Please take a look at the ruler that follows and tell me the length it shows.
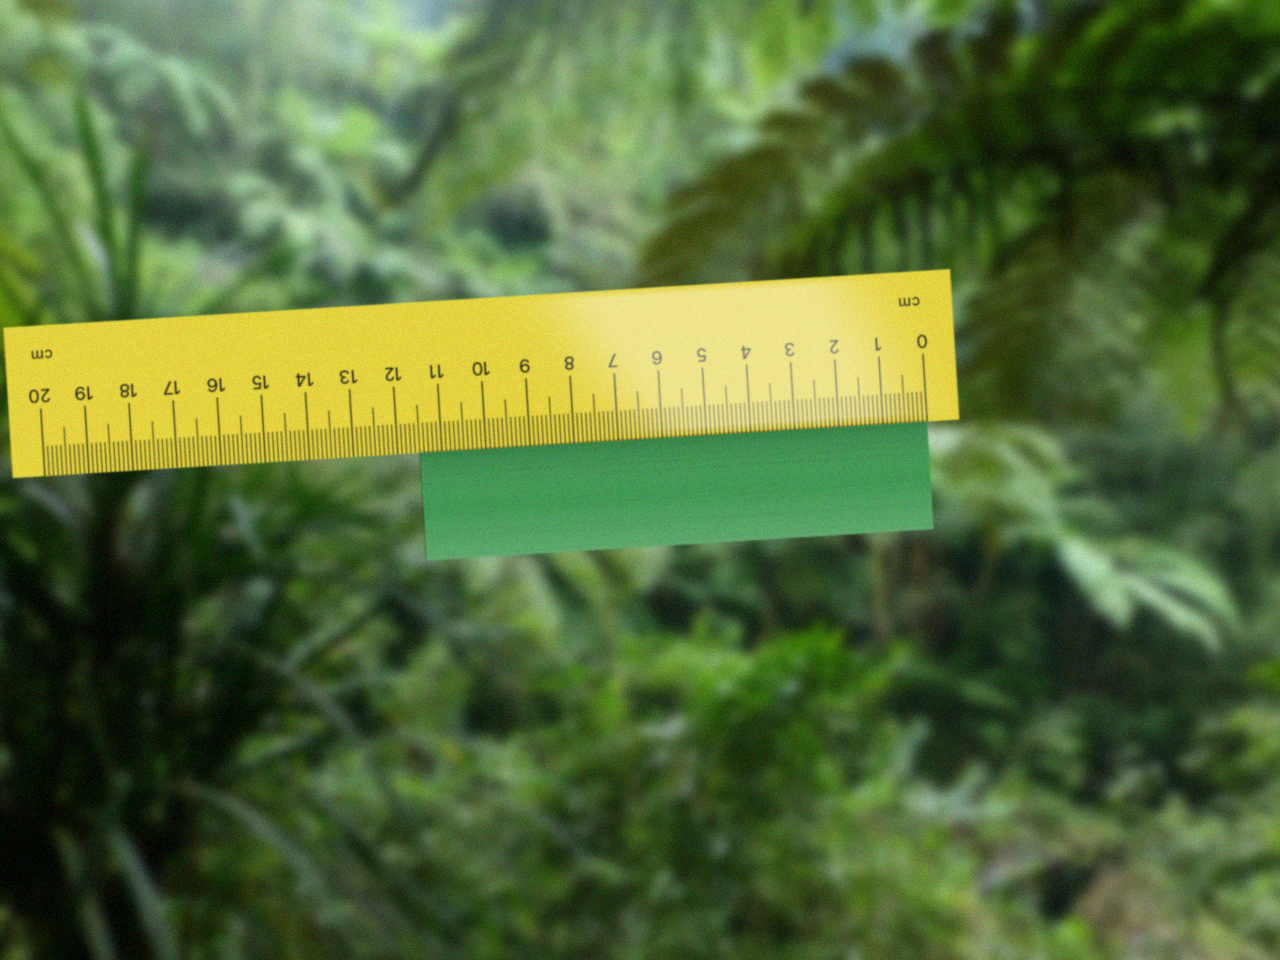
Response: 11.5 cm
